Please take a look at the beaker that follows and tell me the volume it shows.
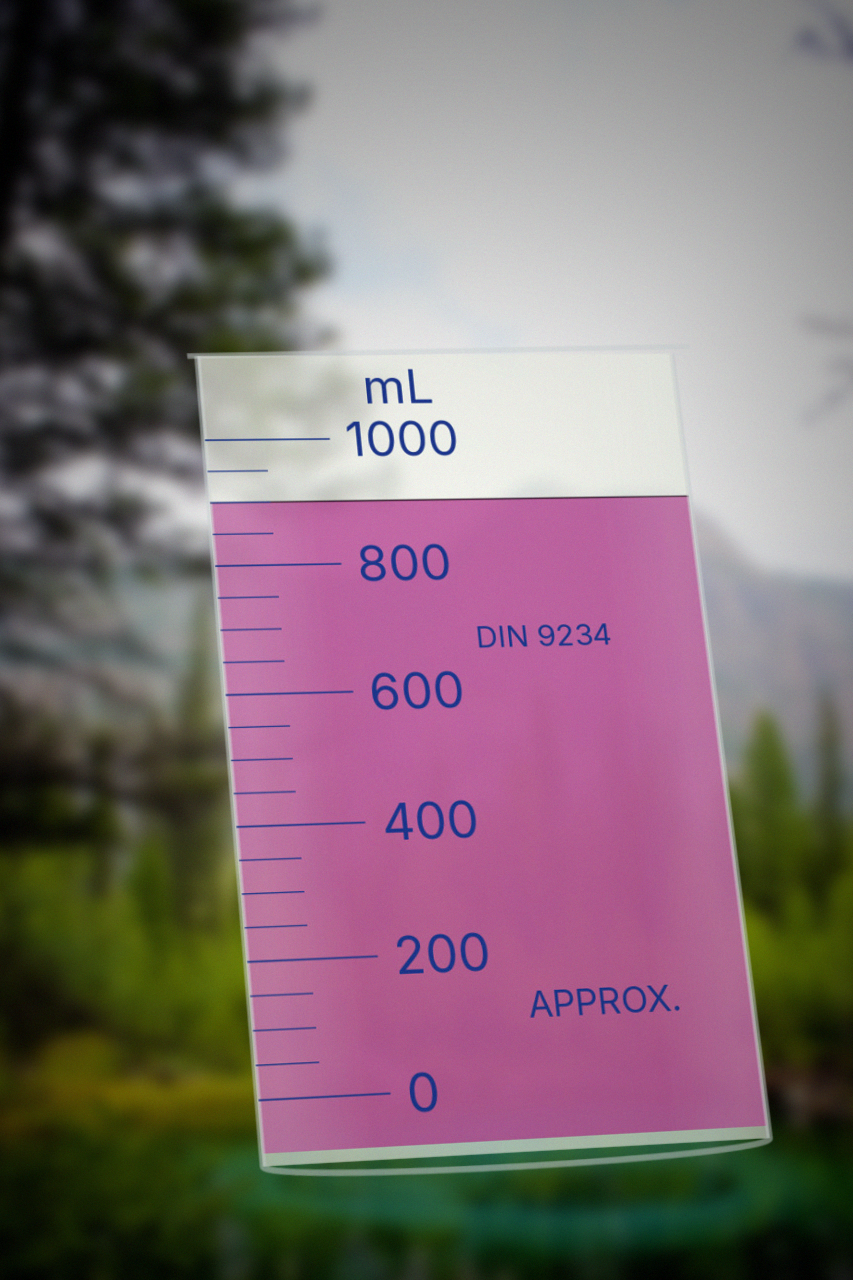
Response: 900 mL
